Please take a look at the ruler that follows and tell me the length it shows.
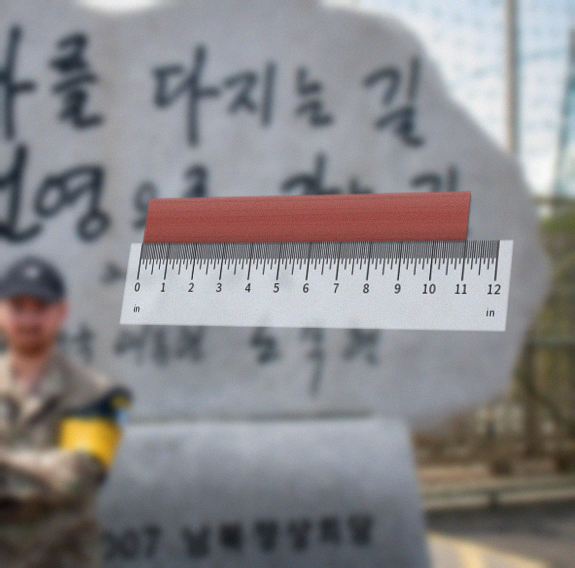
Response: 11 in
